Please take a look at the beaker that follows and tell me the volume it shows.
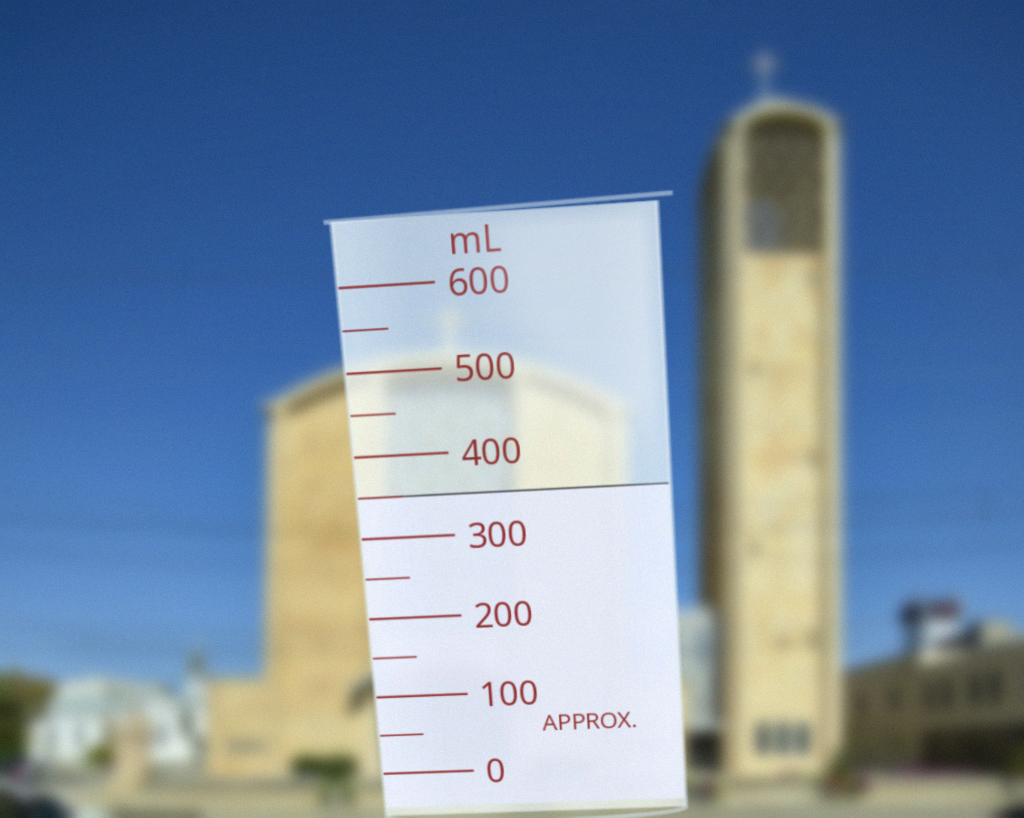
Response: 350 mL
